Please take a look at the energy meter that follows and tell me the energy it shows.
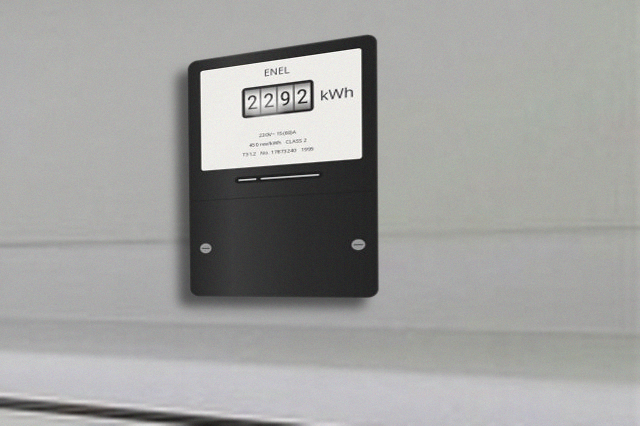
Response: 2292 kWh
